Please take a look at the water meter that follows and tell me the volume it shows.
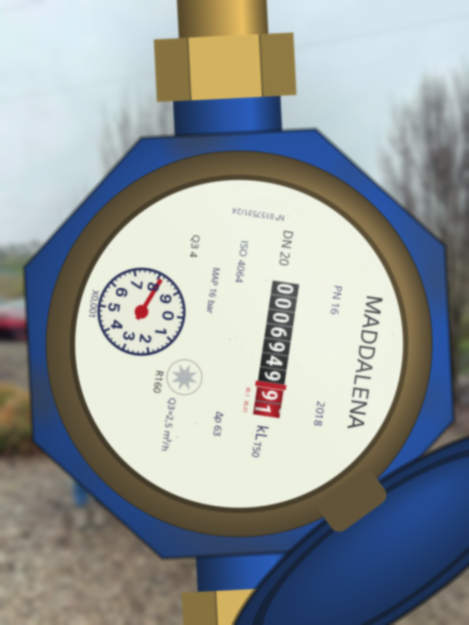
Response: 6949.908 kL
